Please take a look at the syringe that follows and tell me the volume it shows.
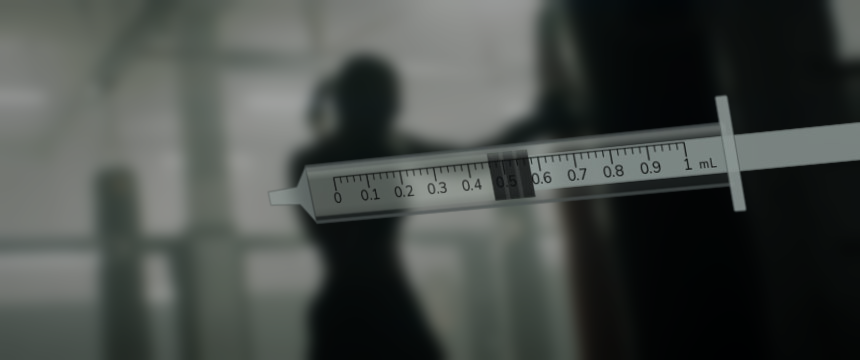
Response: 0.46 mL
